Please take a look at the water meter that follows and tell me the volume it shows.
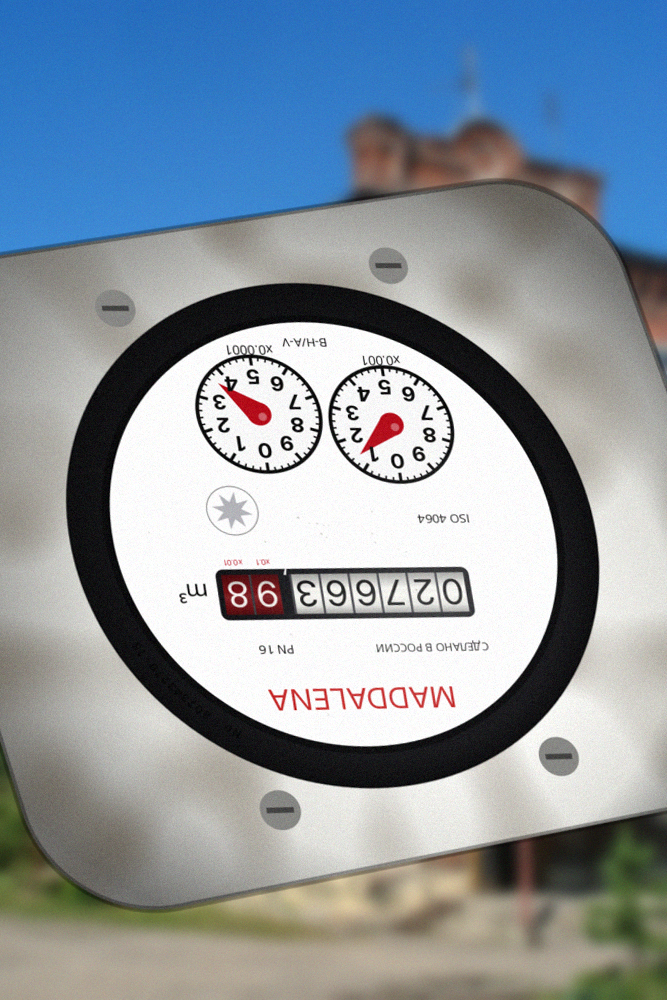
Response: 27663.9813 m³
